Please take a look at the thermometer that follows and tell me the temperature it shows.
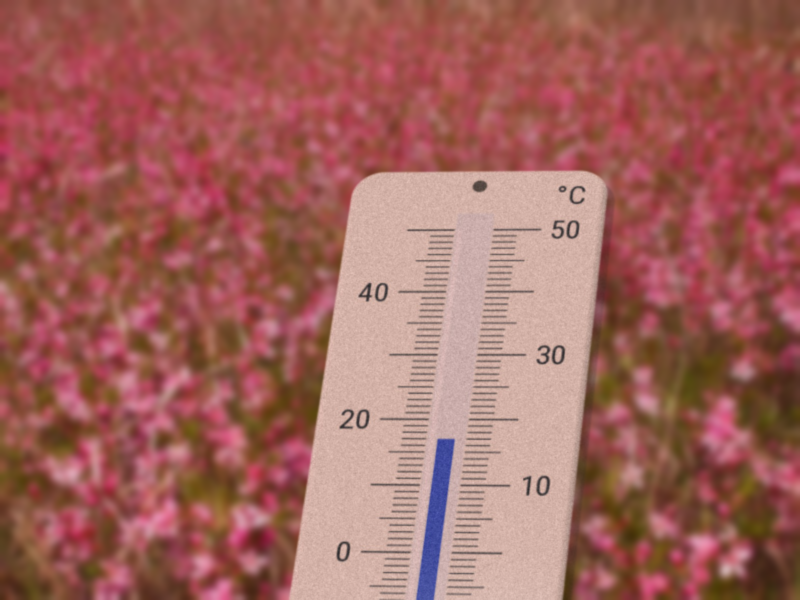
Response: 17 °C
